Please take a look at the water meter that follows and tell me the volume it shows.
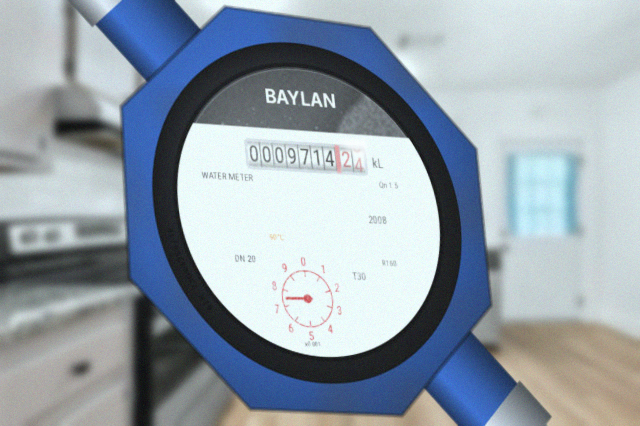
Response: 9714.237 kL
